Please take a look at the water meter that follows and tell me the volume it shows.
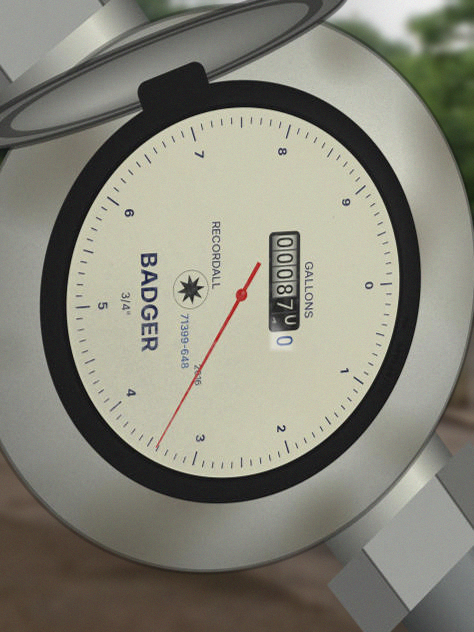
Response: 8703.4 gal
